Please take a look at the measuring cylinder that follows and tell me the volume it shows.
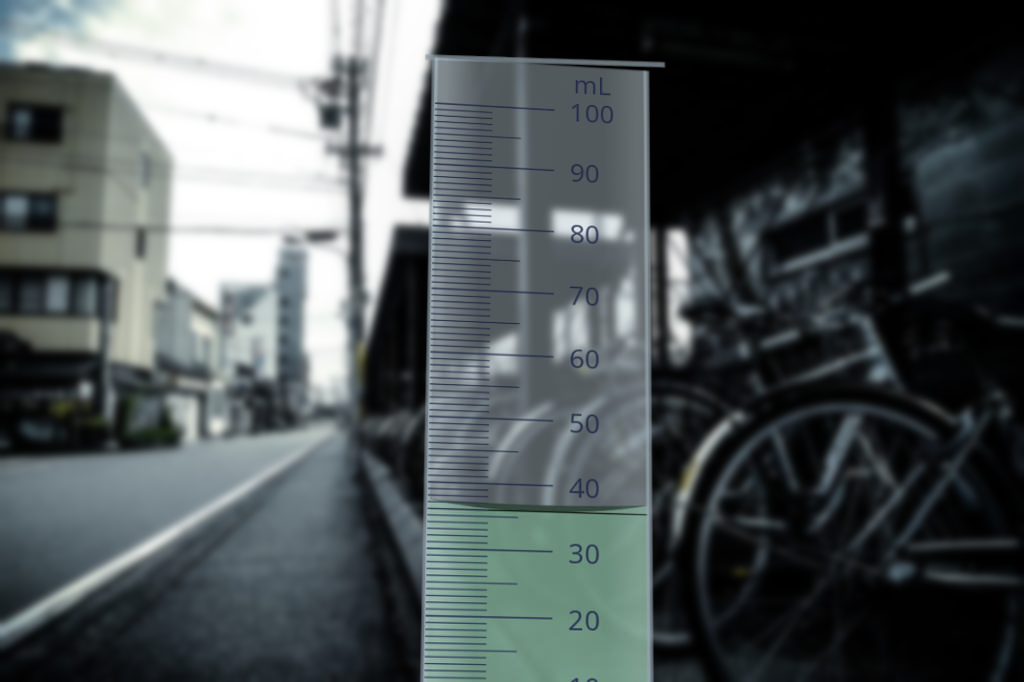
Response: 36 mL
